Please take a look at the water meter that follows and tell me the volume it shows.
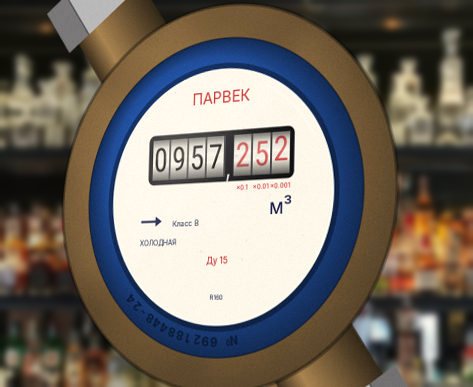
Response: 957.252 m³
